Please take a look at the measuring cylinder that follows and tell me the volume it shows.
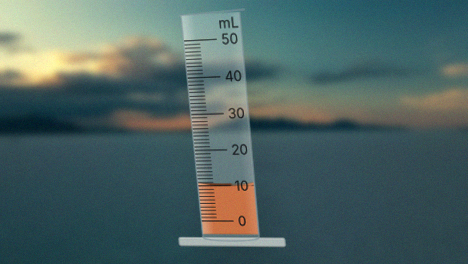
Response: 10 mL
